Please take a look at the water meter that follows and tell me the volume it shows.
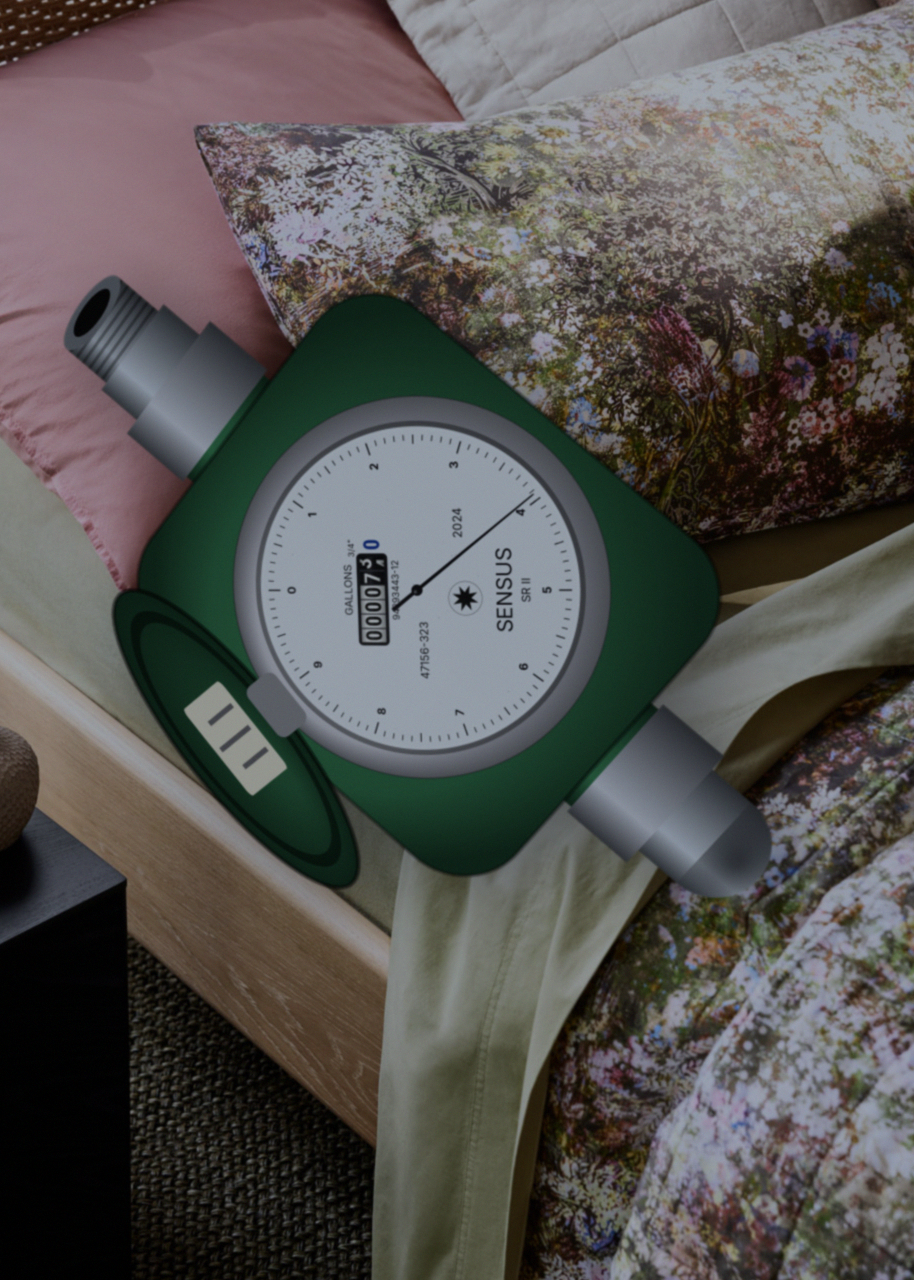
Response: 733.9 gal
